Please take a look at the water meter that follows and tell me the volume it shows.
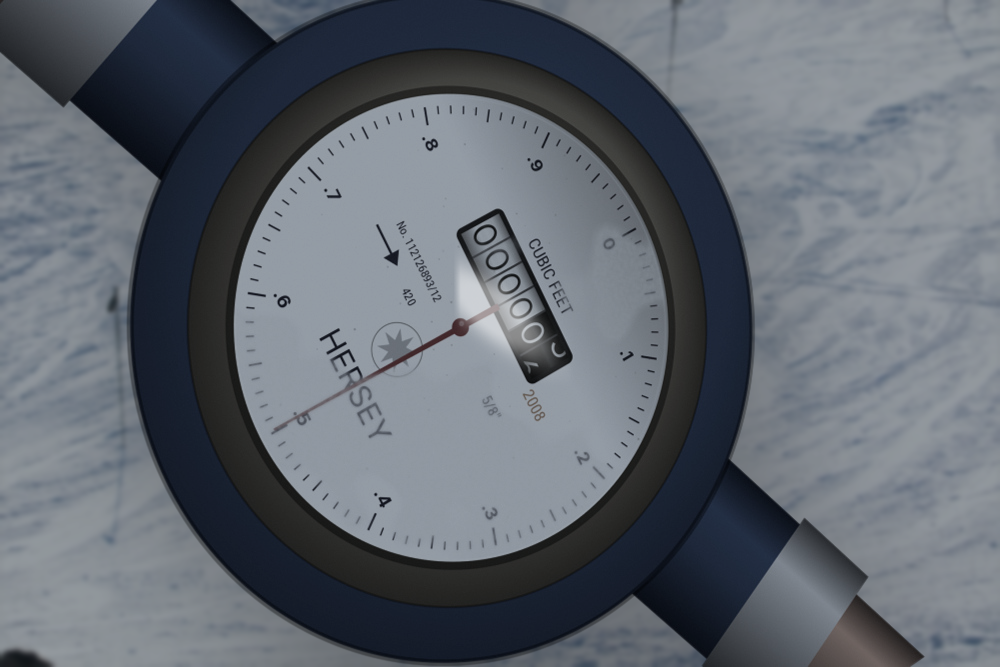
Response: 5.50 ft³
